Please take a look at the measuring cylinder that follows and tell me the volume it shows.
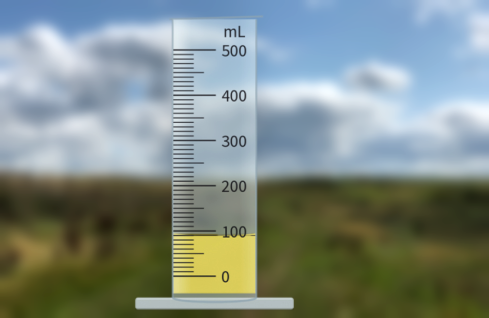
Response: 90 mL
